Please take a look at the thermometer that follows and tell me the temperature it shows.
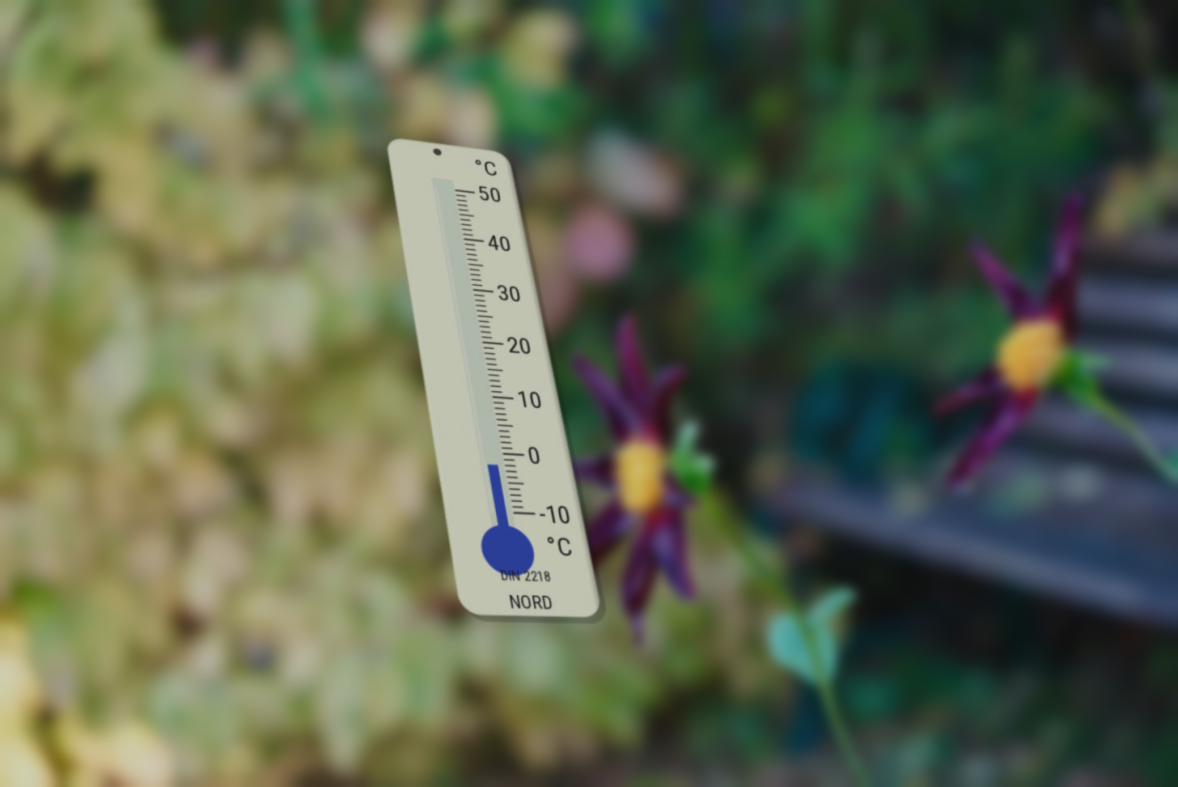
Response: -2 °C
